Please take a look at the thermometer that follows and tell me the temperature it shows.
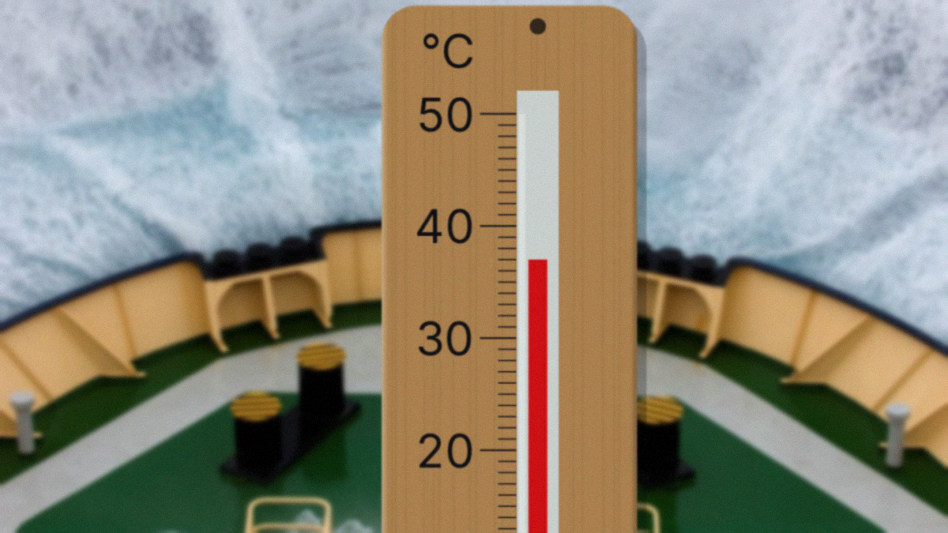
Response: 37 °C
